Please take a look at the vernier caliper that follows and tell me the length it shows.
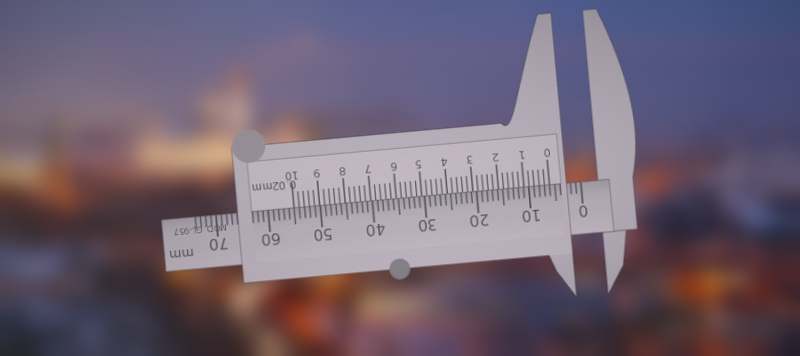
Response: 6.0 mm
